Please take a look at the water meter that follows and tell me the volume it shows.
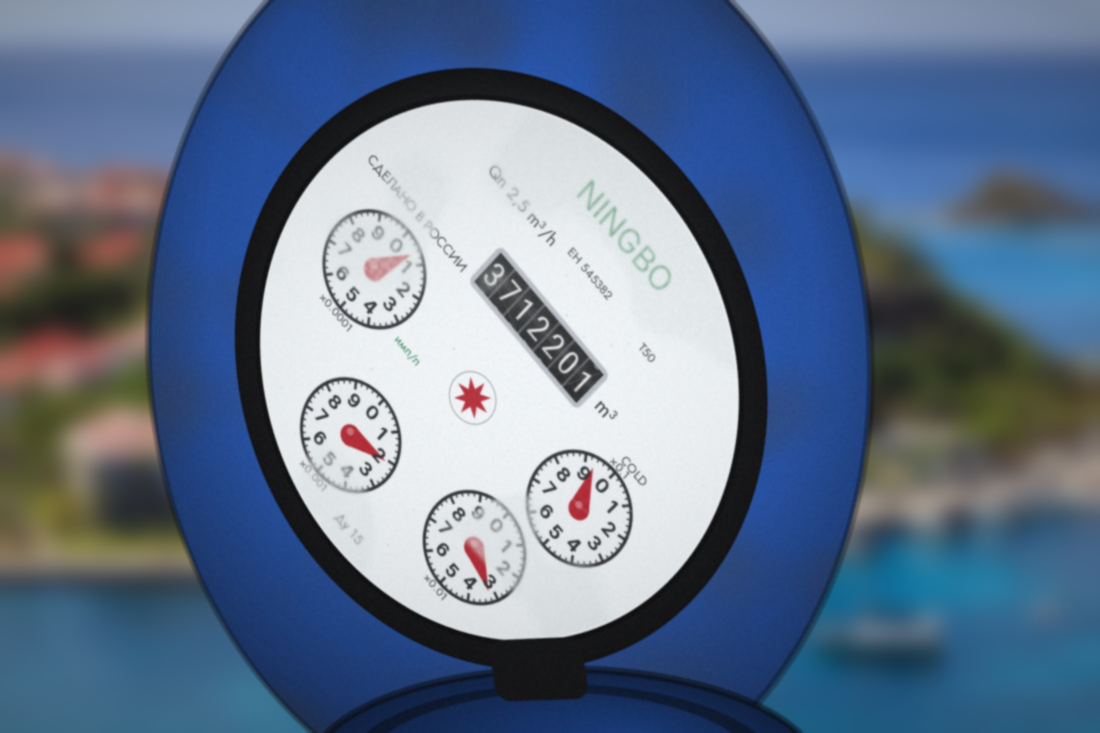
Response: 3712200.9320 m³
